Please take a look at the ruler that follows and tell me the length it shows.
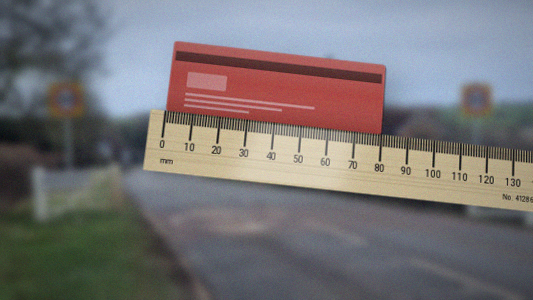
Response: 80 mm
